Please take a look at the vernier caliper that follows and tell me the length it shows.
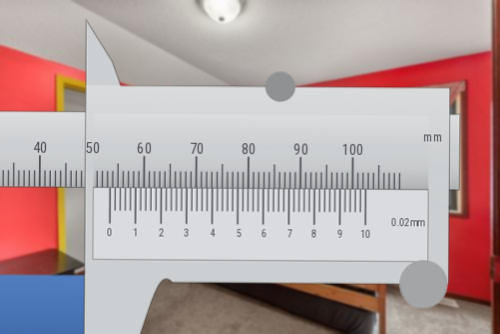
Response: 53.5 mm
